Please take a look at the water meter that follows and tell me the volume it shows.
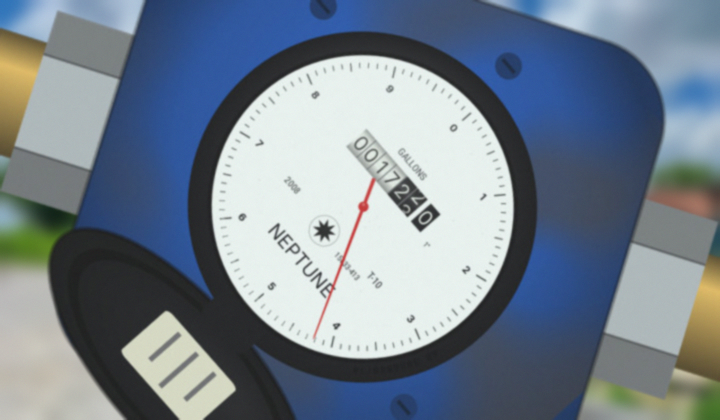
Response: 17224.2 gal
